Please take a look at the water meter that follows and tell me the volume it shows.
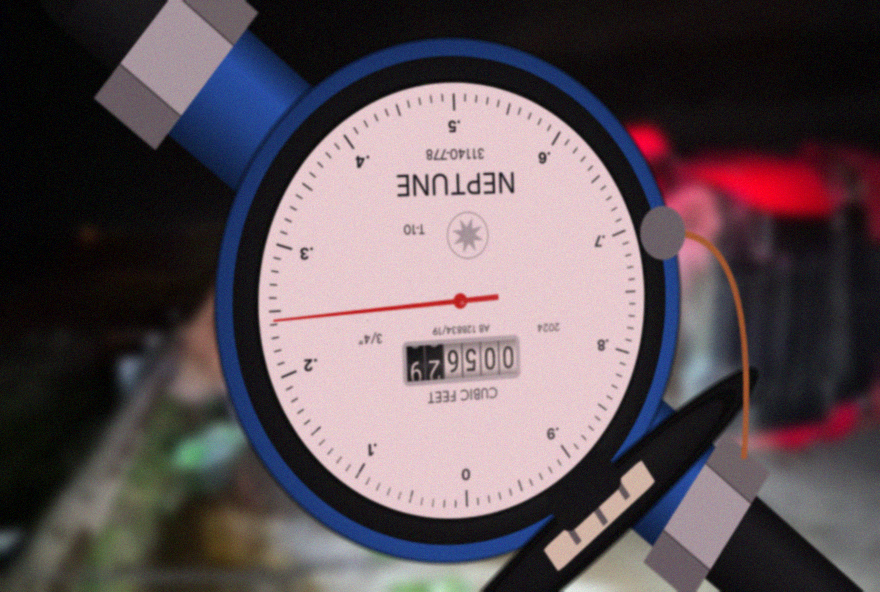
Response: 5629.24 ft³
